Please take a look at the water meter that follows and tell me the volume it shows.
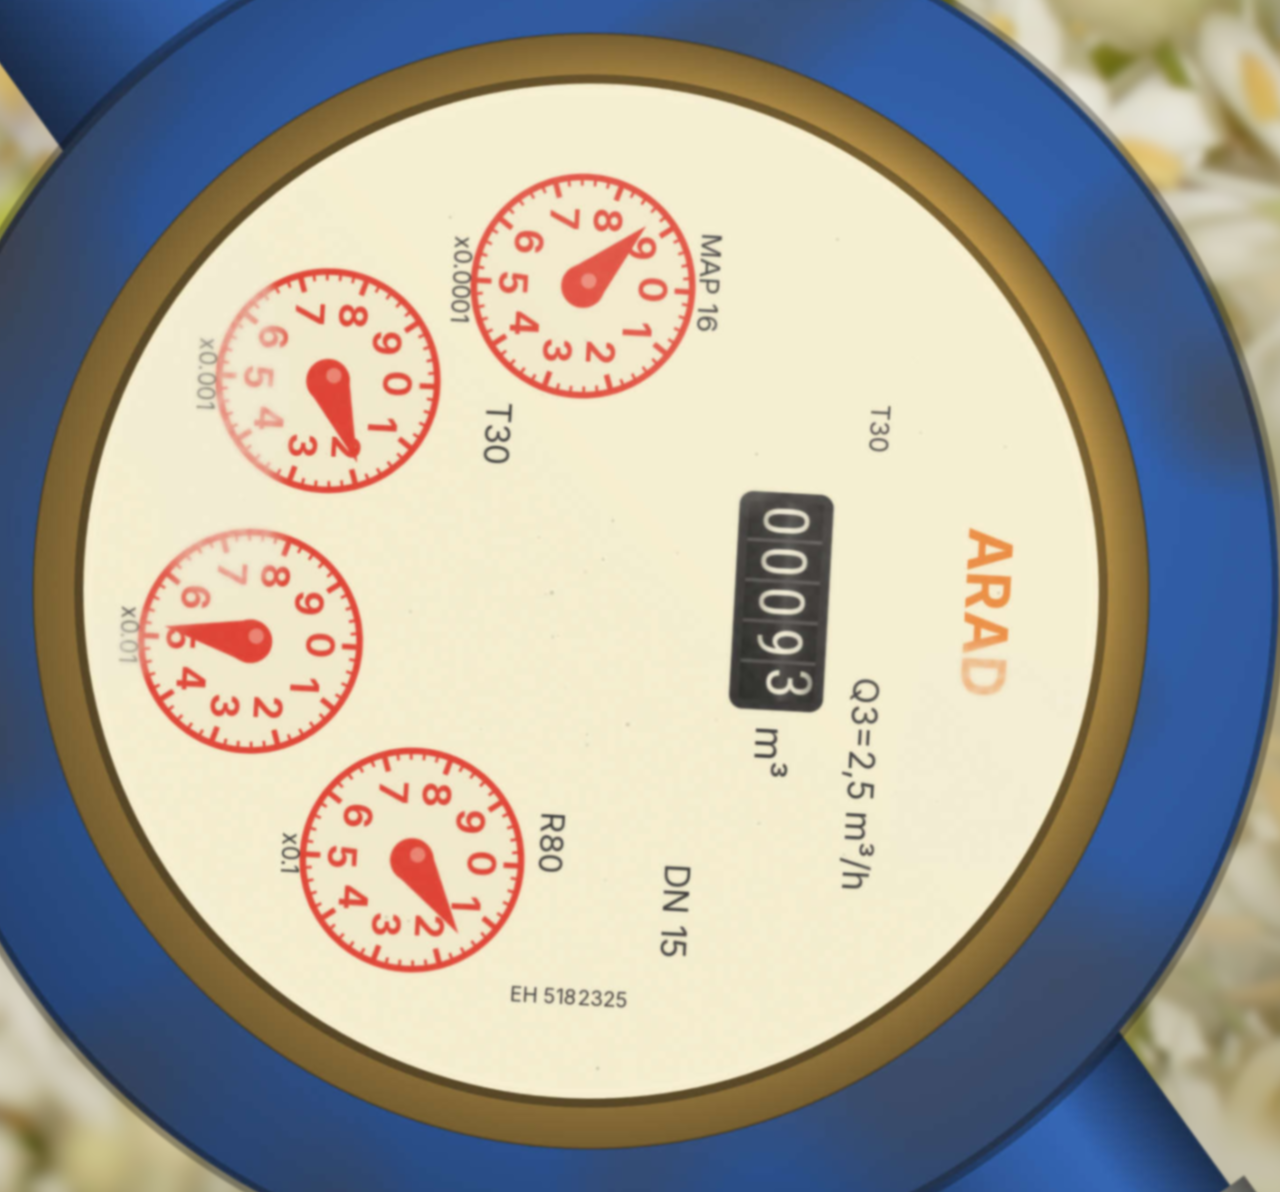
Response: 93.1518 m³
